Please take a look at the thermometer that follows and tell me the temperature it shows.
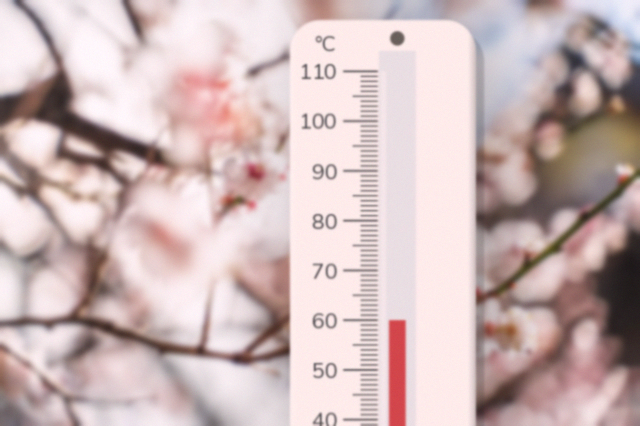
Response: 60 °C
